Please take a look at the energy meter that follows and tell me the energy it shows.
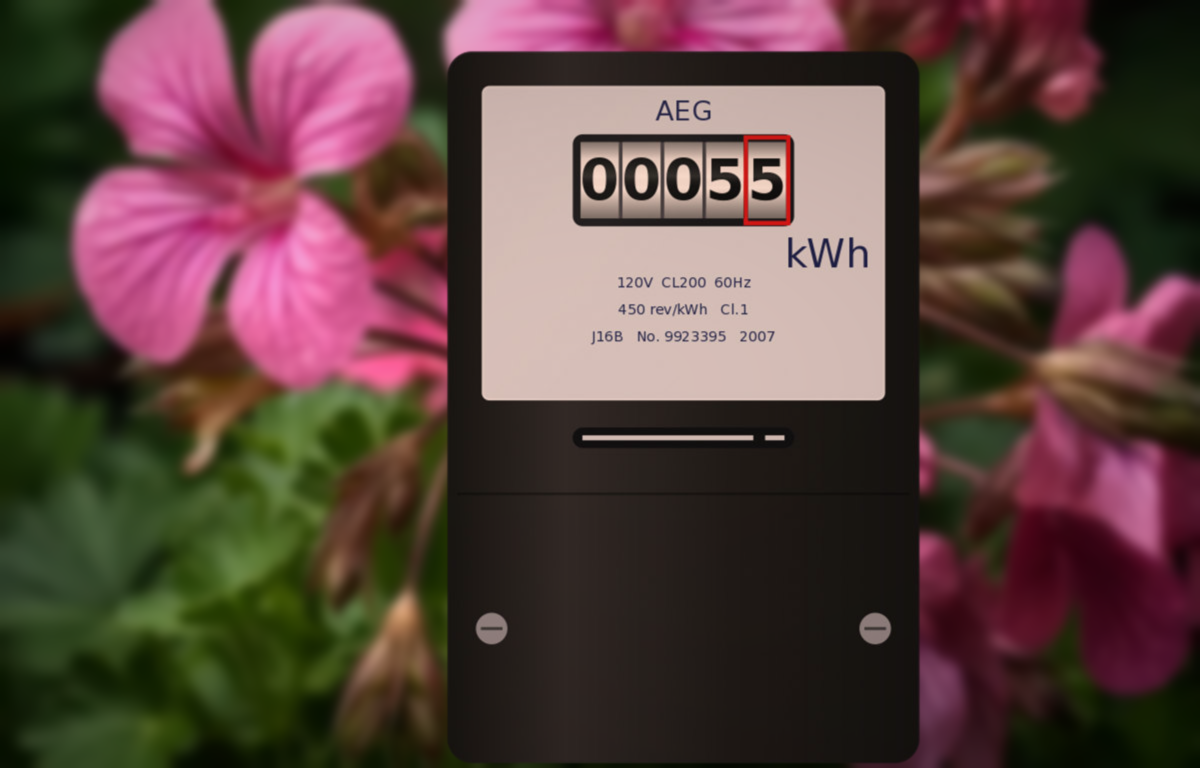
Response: 5.5 kWh
